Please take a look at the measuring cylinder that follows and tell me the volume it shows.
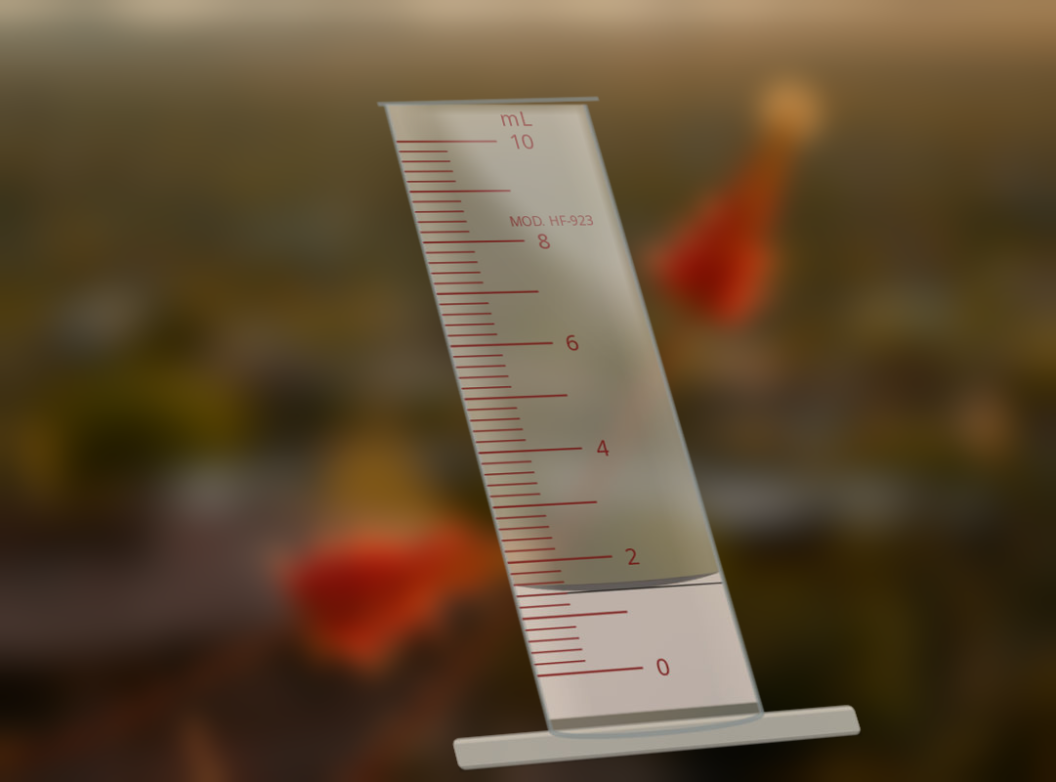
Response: 1.4 mL
